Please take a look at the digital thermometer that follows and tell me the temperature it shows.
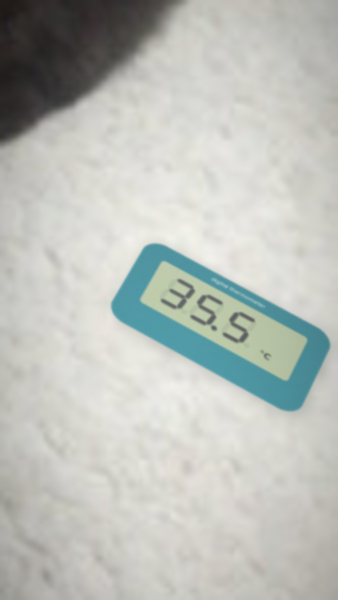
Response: 35.5 °C
